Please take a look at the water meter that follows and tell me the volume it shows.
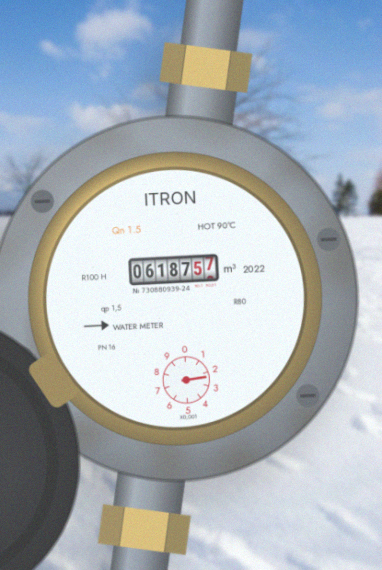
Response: 6187.572 m³
